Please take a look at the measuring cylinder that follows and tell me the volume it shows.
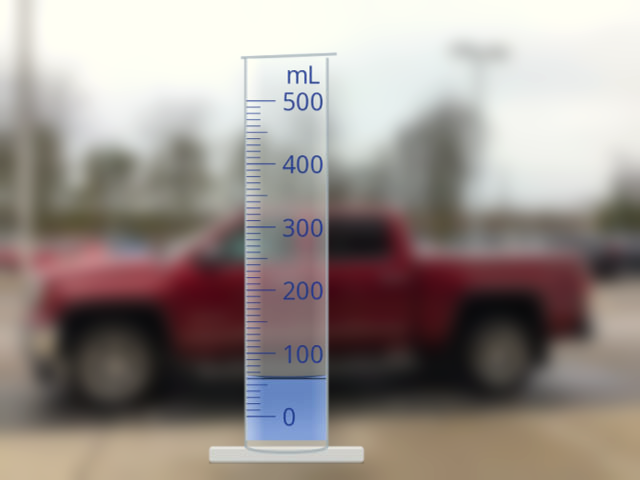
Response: 60 mL
